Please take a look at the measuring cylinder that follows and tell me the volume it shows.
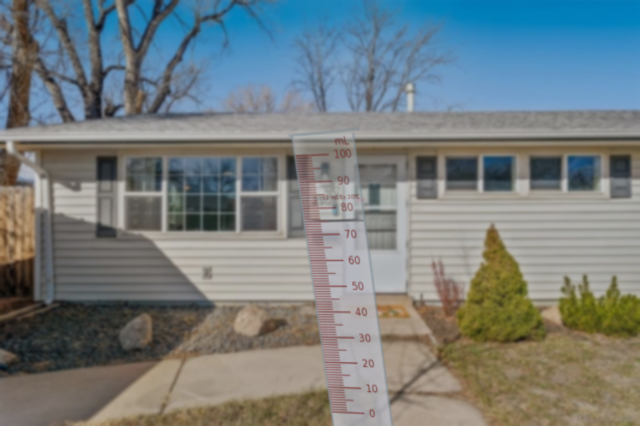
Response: 75 mL
